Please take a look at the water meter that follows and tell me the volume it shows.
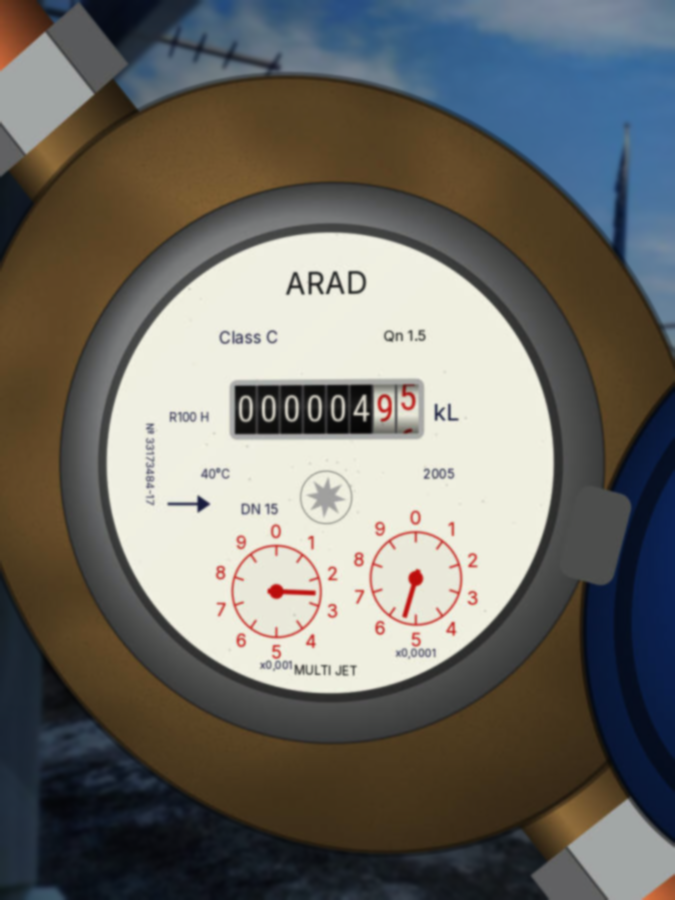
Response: 4.9525 kL
